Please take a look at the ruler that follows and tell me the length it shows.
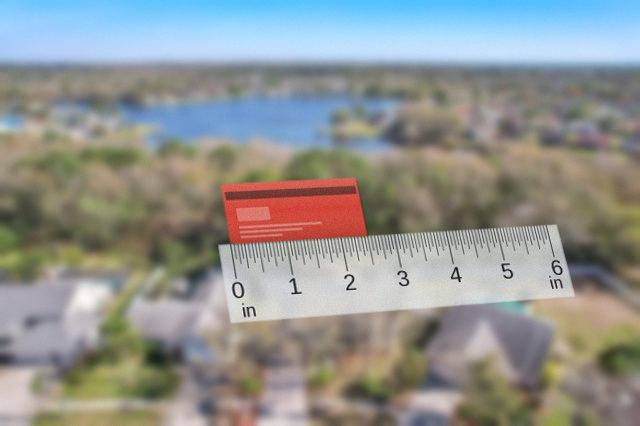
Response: 2.5 in
